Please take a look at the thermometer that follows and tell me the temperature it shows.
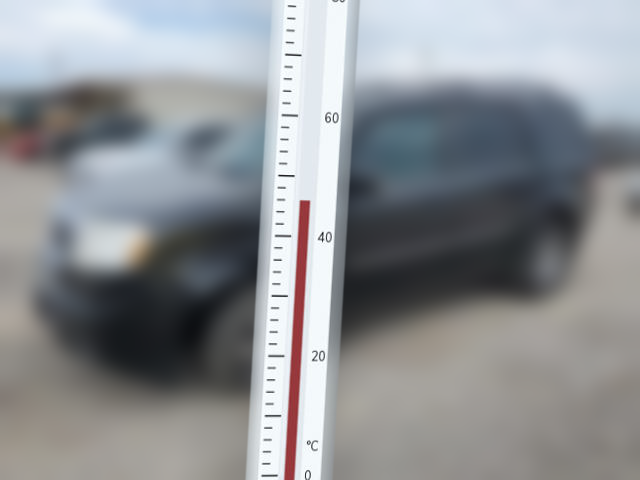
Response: 46 °C
